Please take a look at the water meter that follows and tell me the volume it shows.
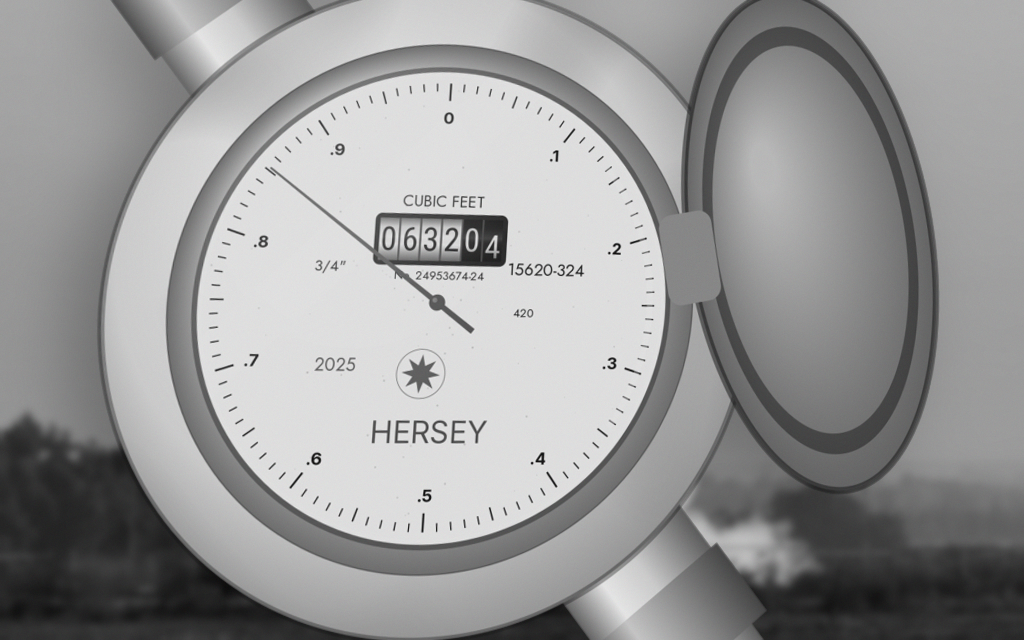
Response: 63203.85 ft³
